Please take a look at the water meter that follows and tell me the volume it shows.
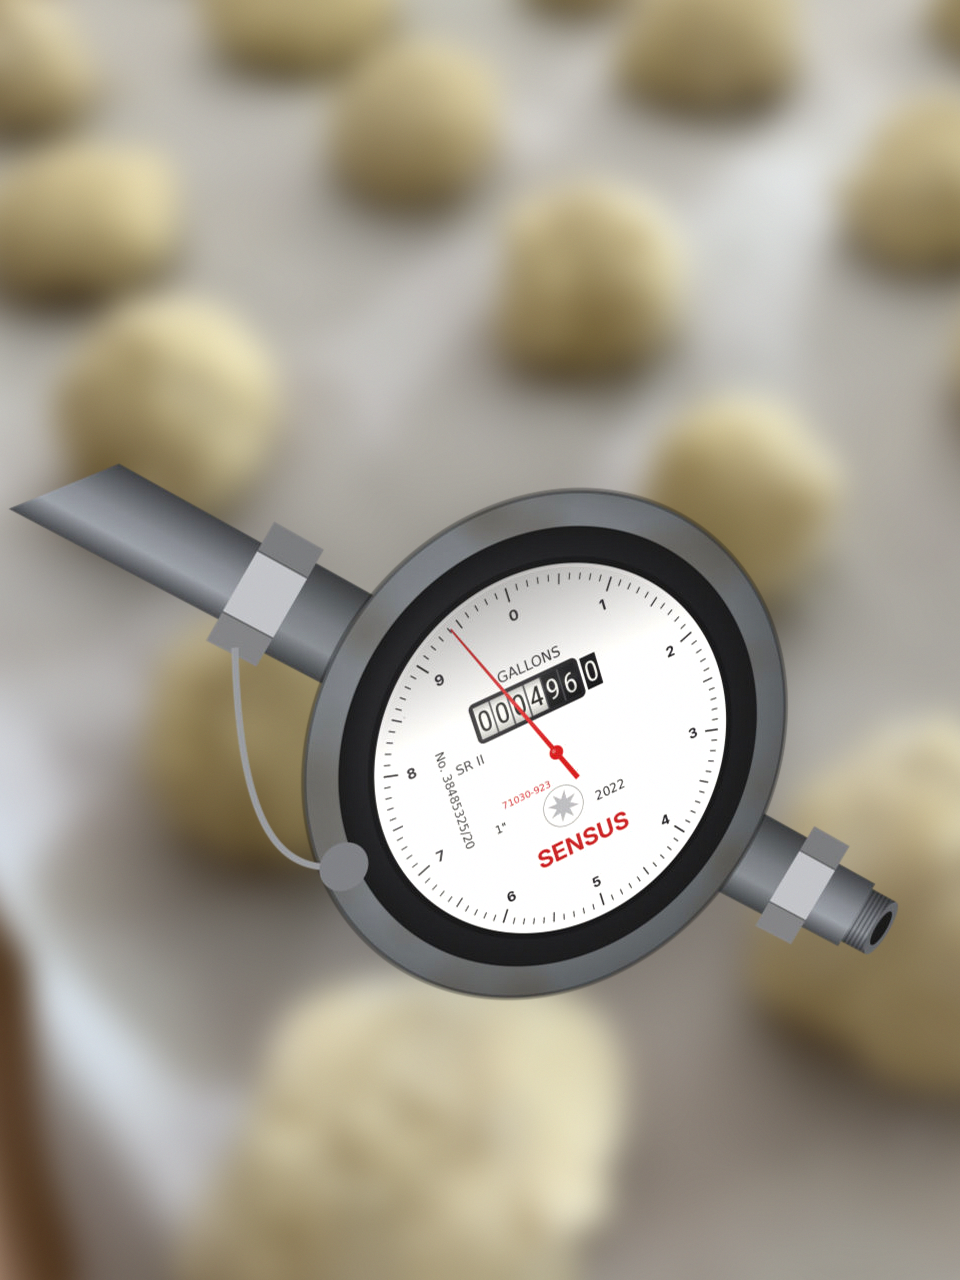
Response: 4959.4 gal
